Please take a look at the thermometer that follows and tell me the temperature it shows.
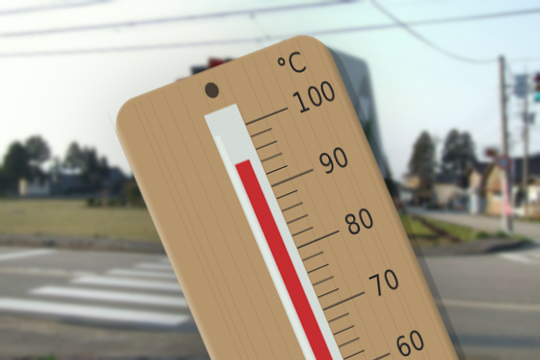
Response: 95 °C
